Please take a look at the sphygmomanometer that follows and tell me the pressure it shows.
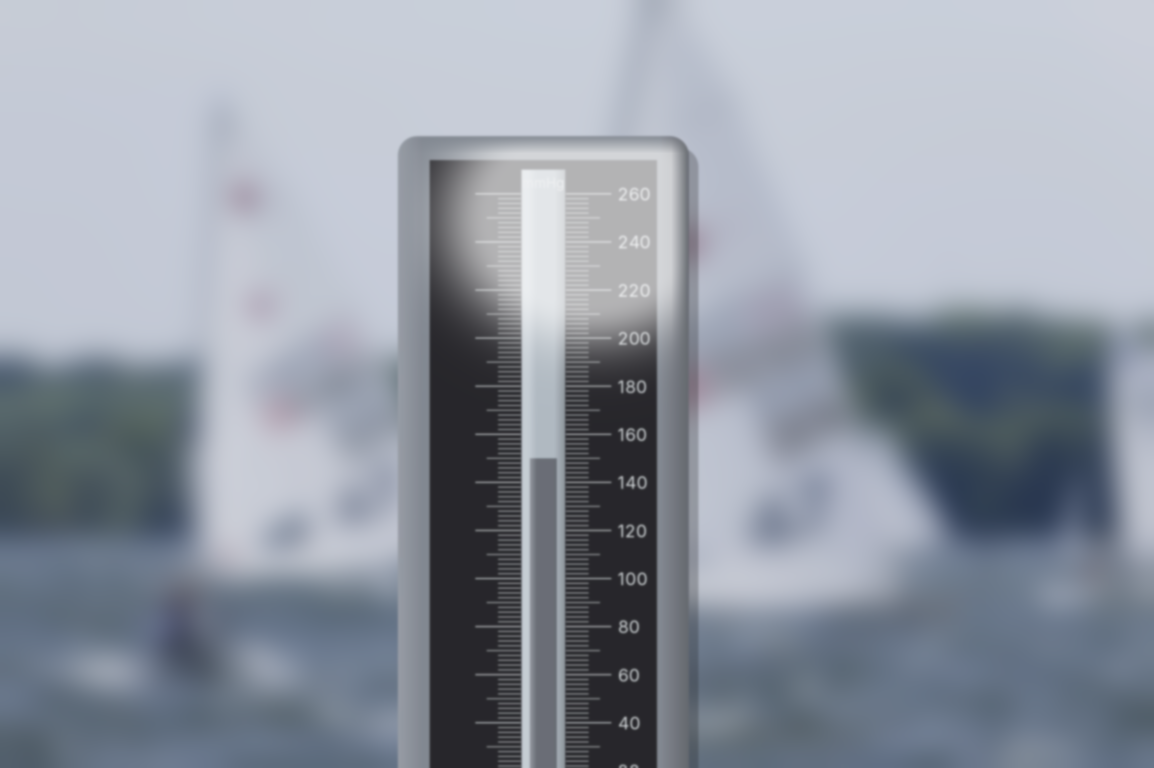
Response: 150 mmHg
